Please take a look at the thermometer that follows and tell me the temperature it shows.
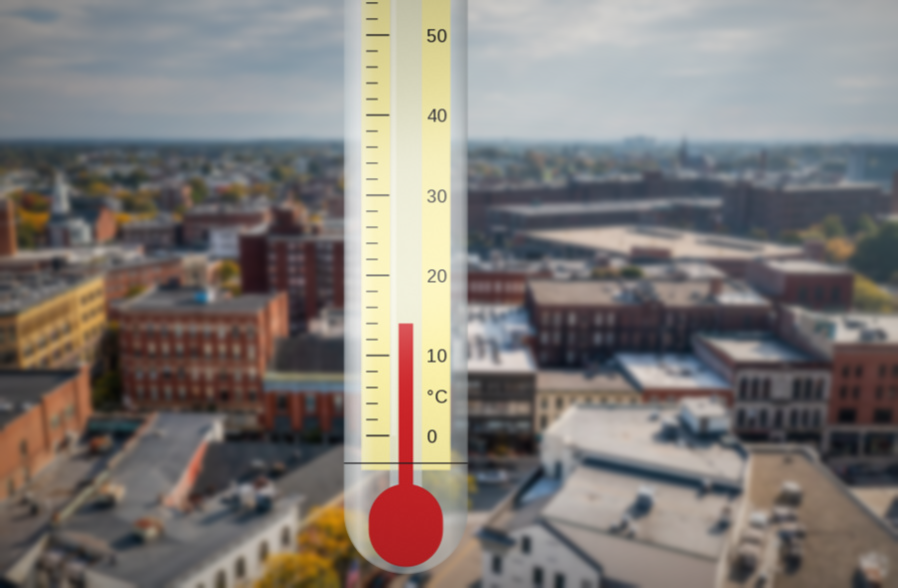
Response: 14 °C
